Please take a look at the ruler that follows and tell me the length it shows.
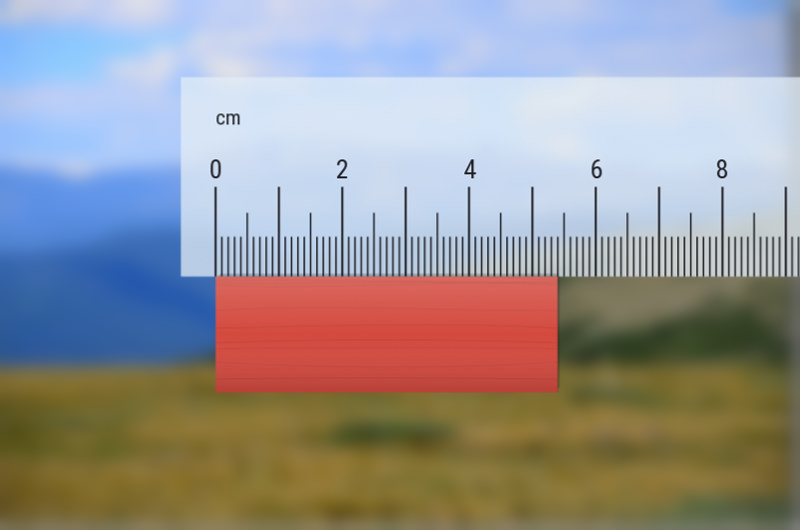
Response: 5.4 cm
